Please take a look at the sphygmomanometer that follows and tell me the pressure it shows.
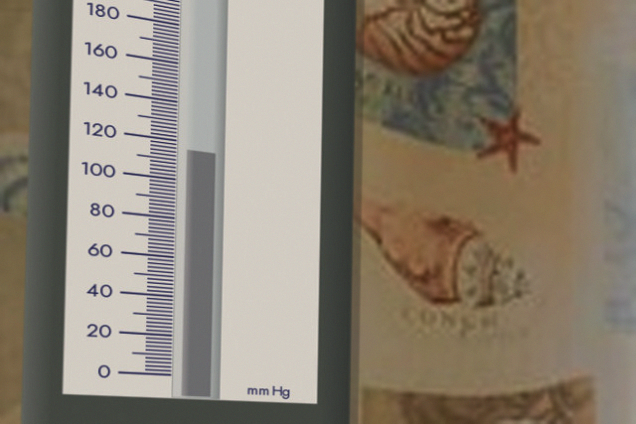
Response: 116 mmHg
